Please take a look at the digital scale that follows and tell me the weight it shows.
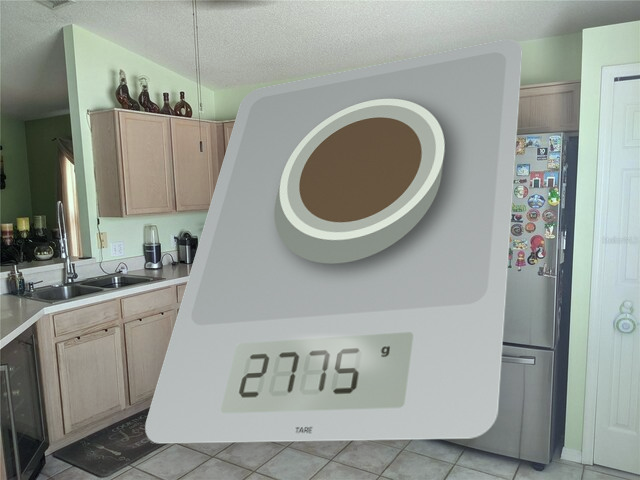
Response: 2775 g
